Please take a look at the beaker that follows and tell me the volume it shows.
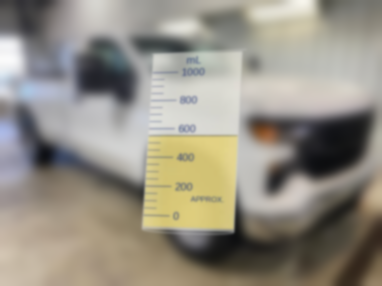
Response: 550 mL
